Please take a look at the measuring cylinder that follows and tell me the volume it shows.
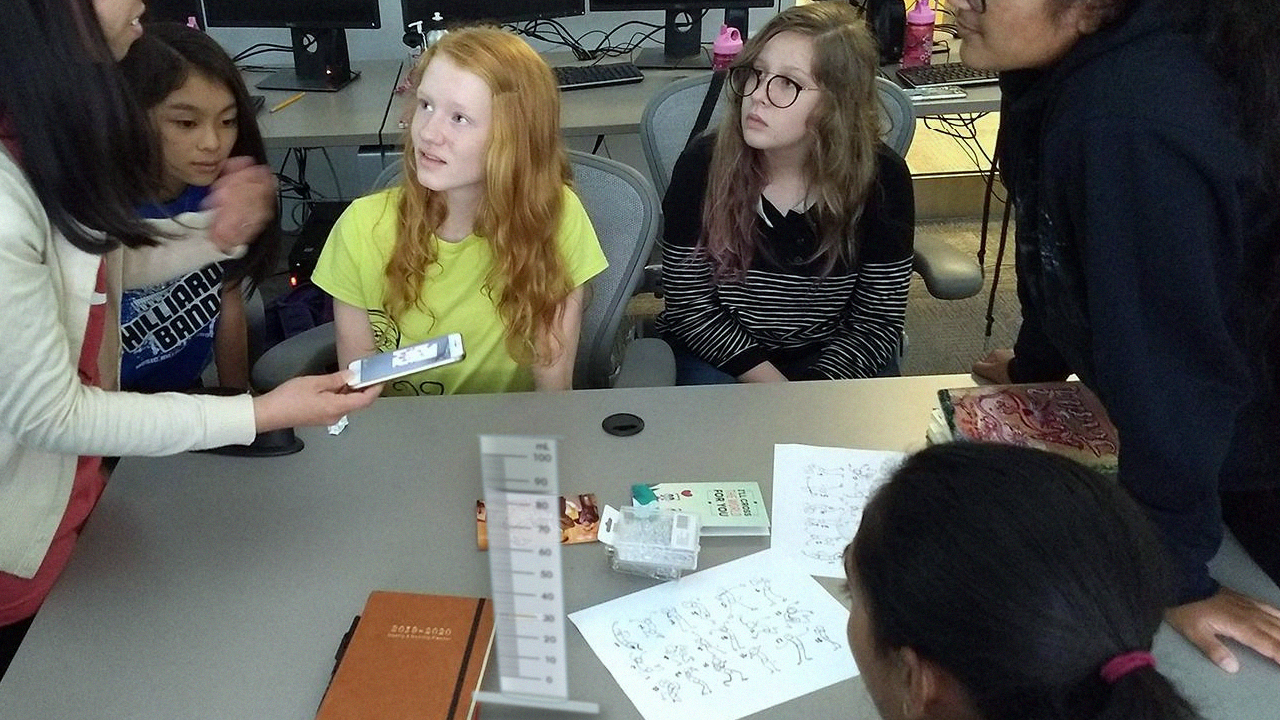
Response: 85 mL
